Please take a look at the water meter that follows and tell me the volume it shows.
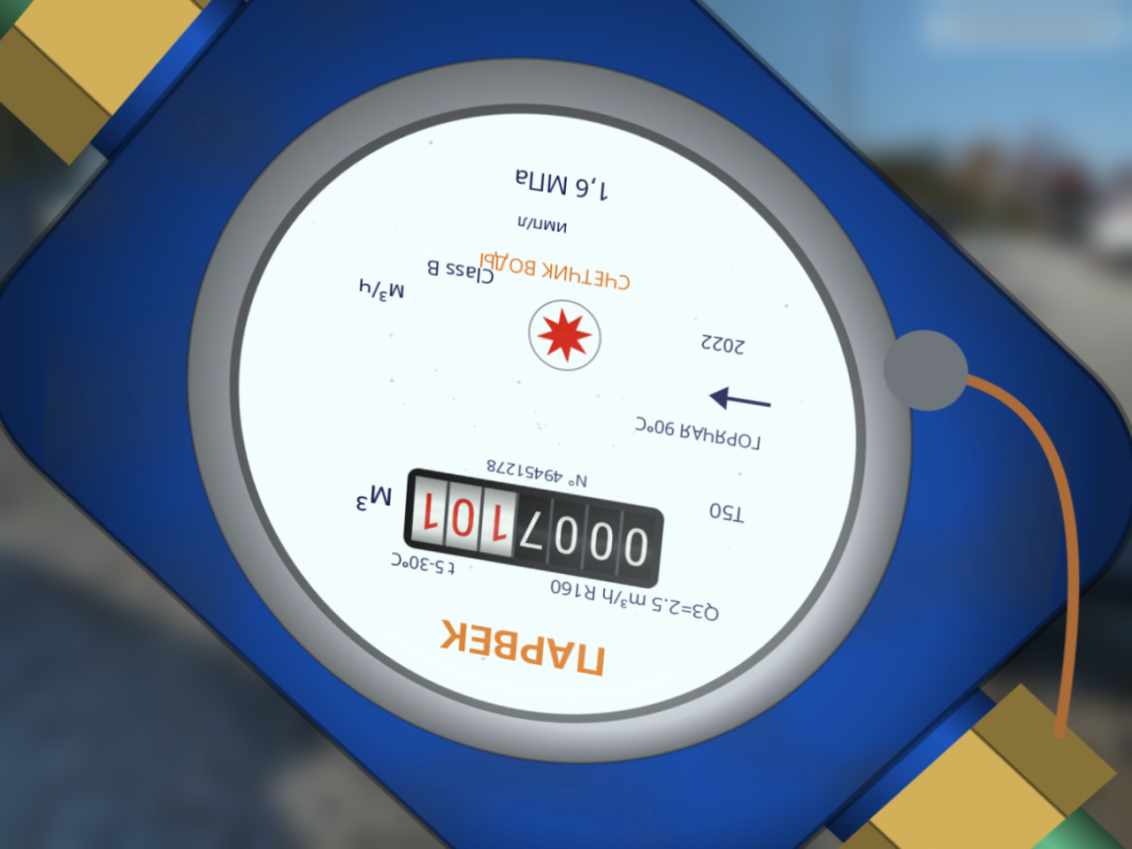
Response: 7.101 m³
